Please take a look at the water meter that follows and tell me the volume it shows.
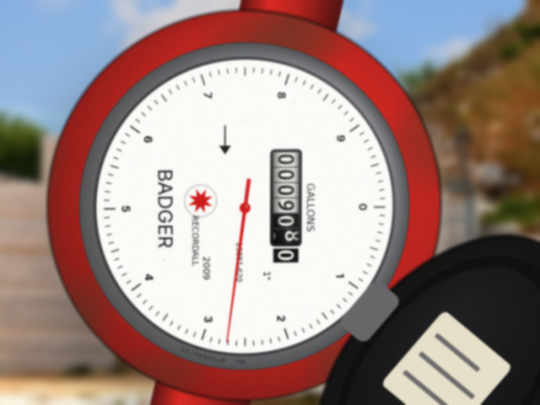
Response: 9082.7 gal
